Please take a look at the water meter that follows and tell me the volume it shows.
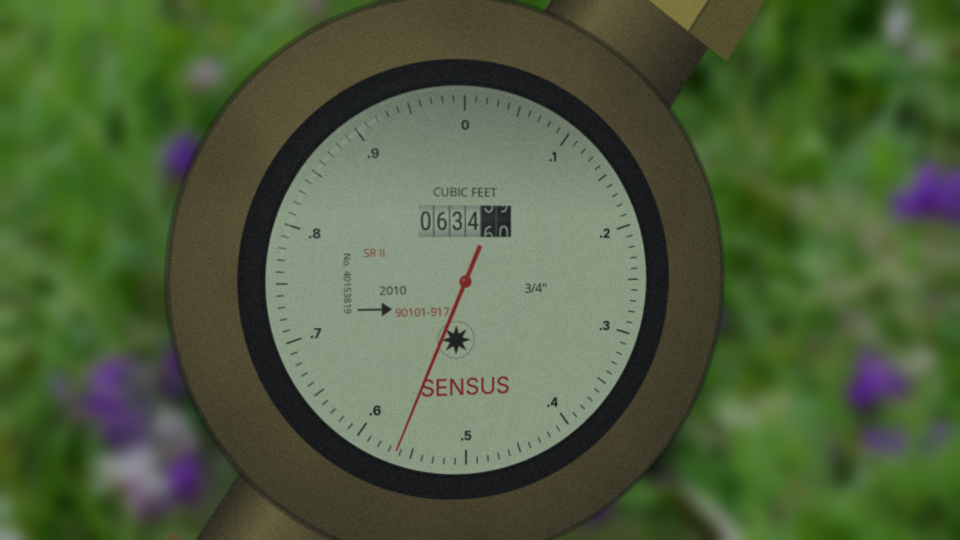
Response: 63459.56 ft³
